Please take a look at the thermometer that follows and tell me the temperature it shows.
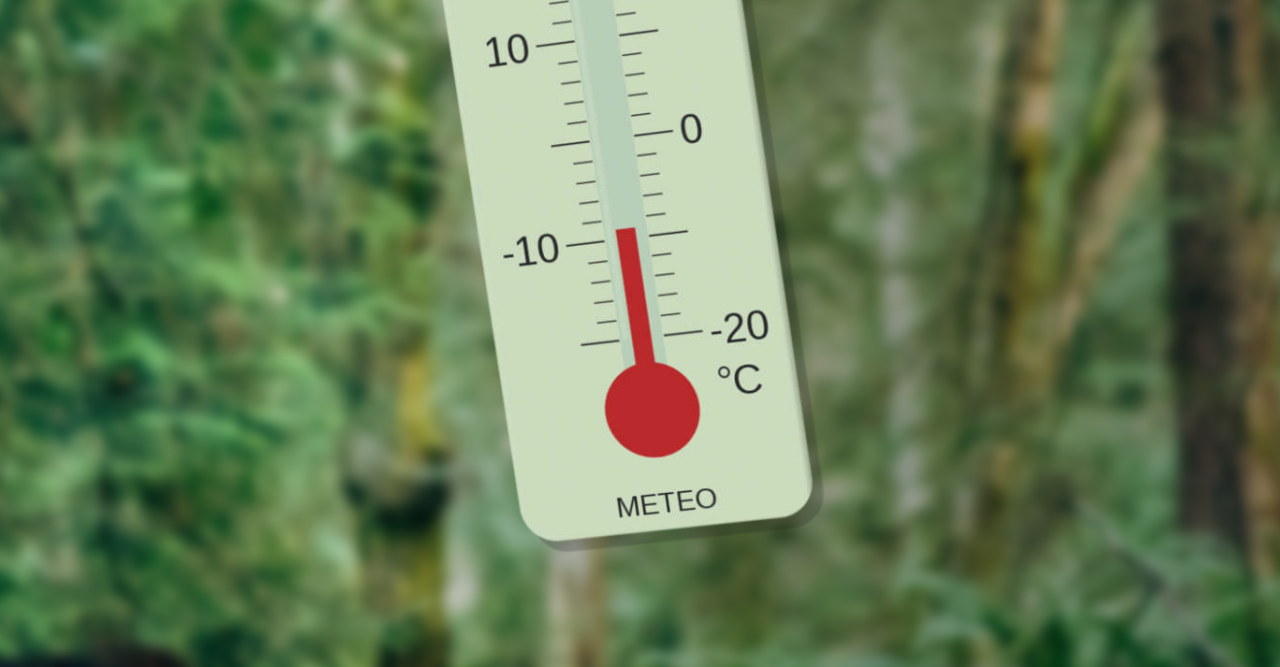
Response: -9 °C
